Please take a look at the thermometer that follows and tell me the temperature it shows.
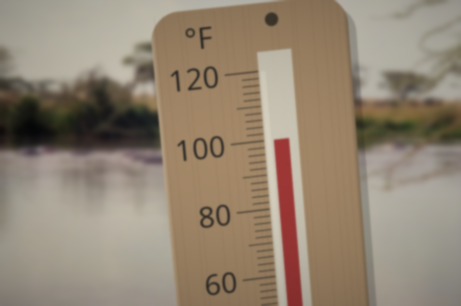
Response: 100 °F
